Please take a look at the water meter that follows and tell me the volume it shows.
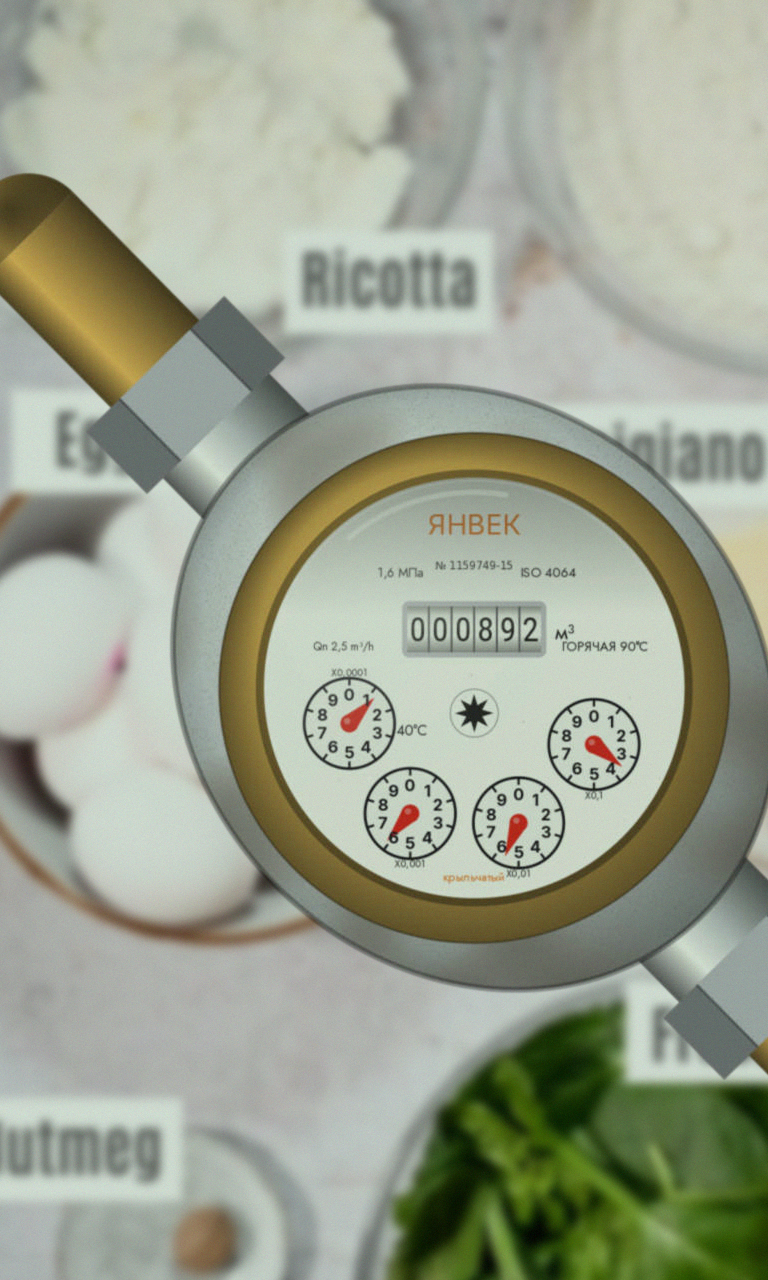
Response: 892.3561 m³
